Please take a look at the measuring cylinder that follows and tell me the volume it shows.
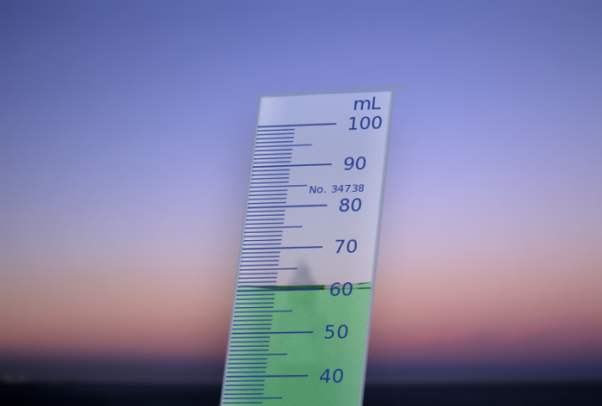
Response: 60 mL
